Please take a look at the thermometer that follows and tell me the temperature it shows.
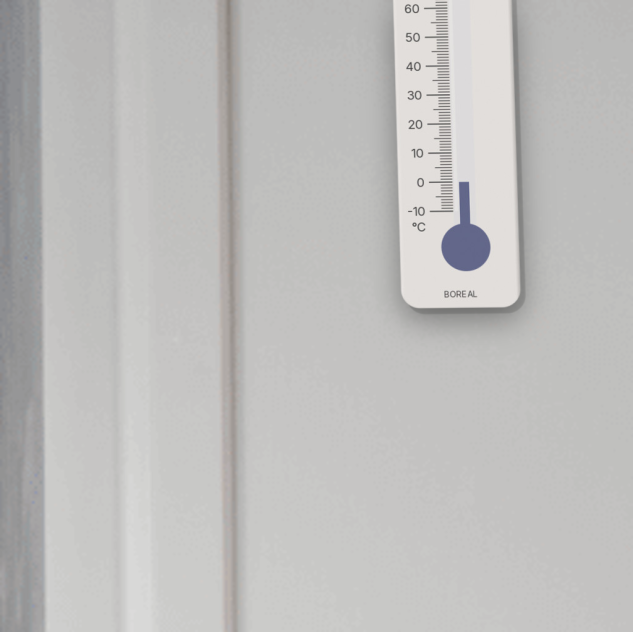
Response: 0 °C
